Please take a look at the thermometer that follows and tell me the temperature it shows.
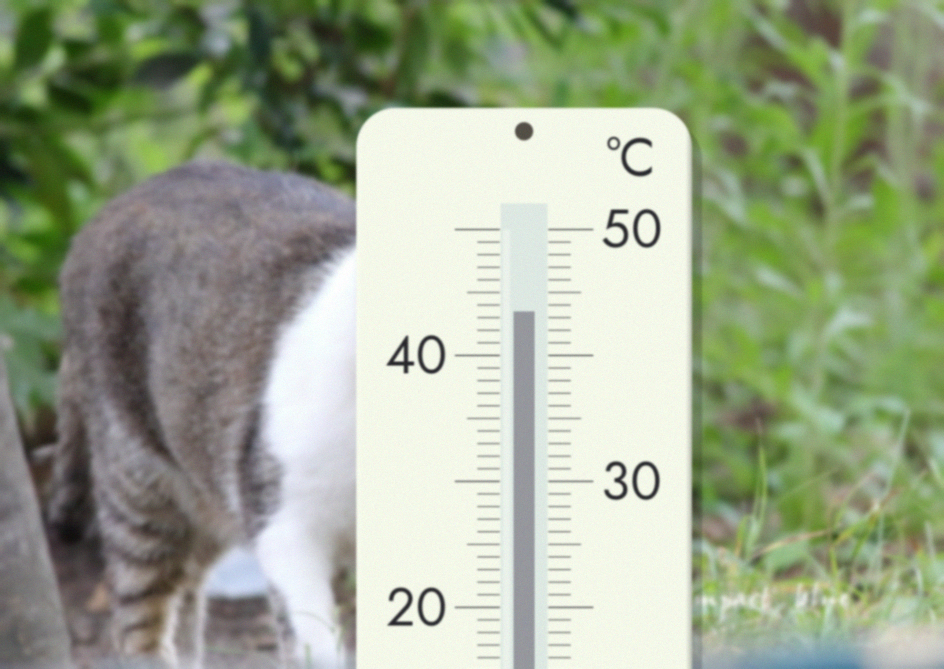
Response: 43.5 °C
